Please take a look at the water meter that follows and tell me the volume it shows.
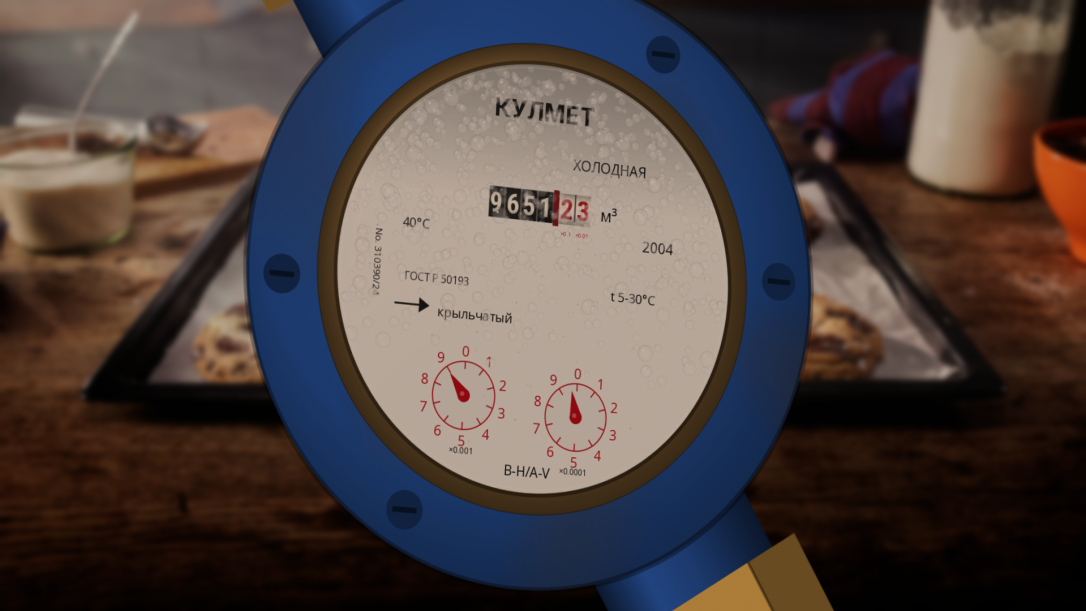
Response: 9651.2389 m³
